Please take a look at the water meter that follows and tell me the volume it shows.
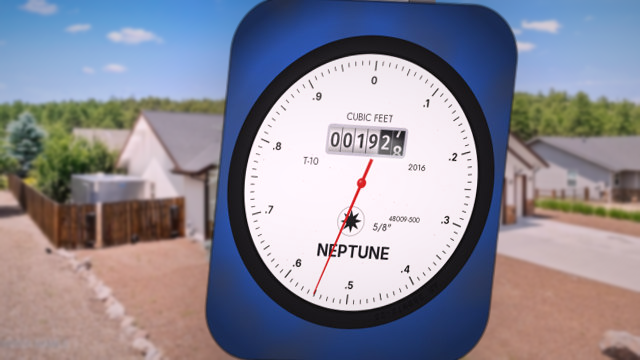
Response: 1927.55 ft³
